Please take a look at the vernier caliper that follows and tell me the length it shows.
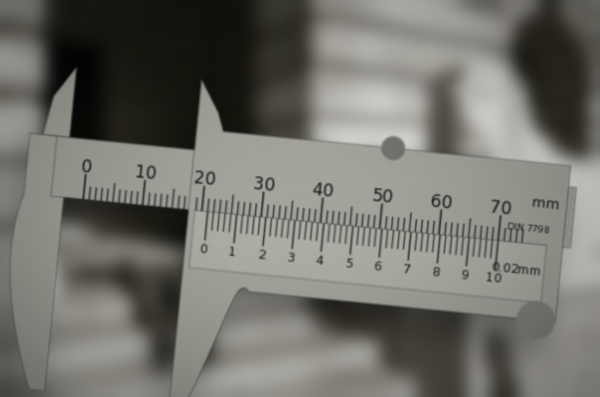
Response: 21.0 mm
